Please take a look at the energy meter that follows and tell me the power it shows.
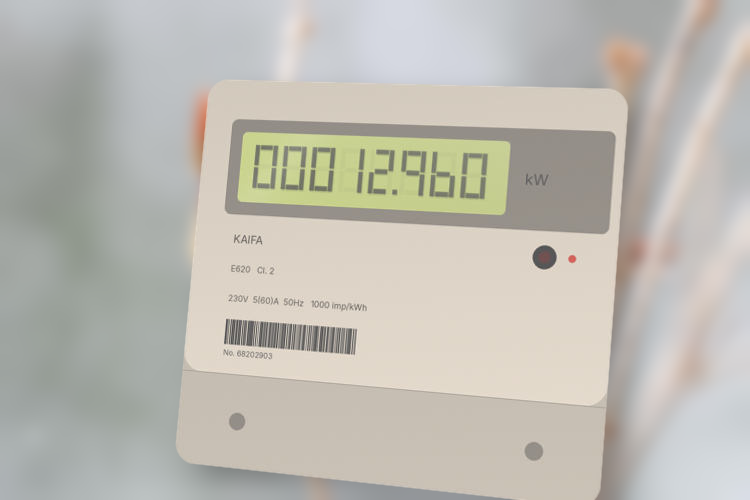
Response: 12.960 kW
